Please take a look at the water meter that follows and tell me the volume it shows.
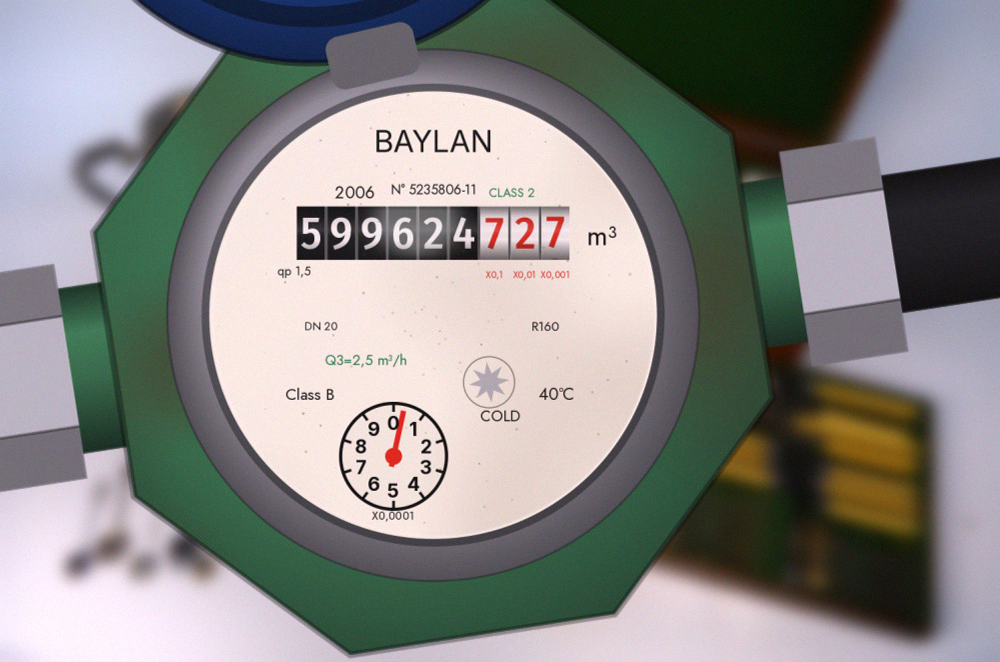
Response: 599624.7270 m³
